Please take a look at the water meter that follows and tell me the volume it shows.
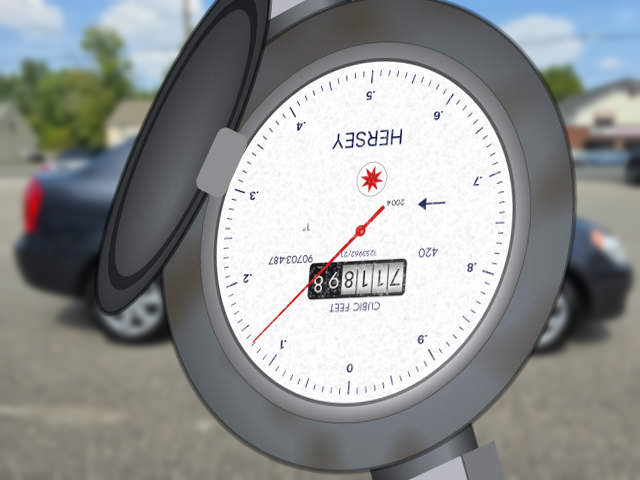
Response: 711898.13 ft³
